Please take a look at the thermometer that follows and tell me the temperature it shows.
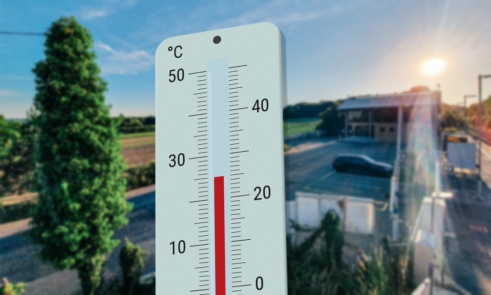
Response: 25 °C
